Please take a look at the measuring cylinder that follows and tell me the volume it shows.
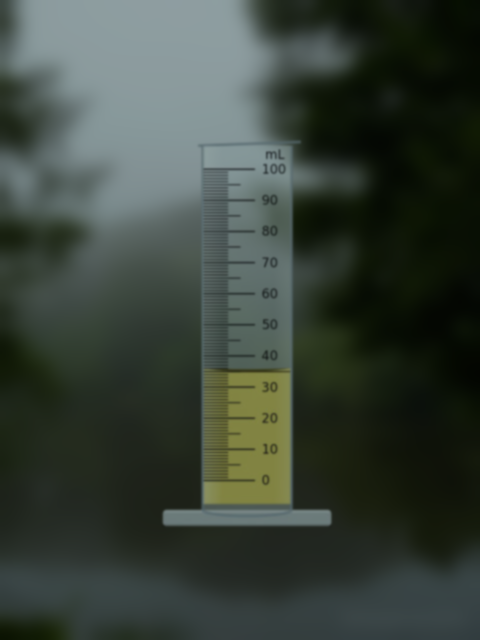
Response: 35 mL
